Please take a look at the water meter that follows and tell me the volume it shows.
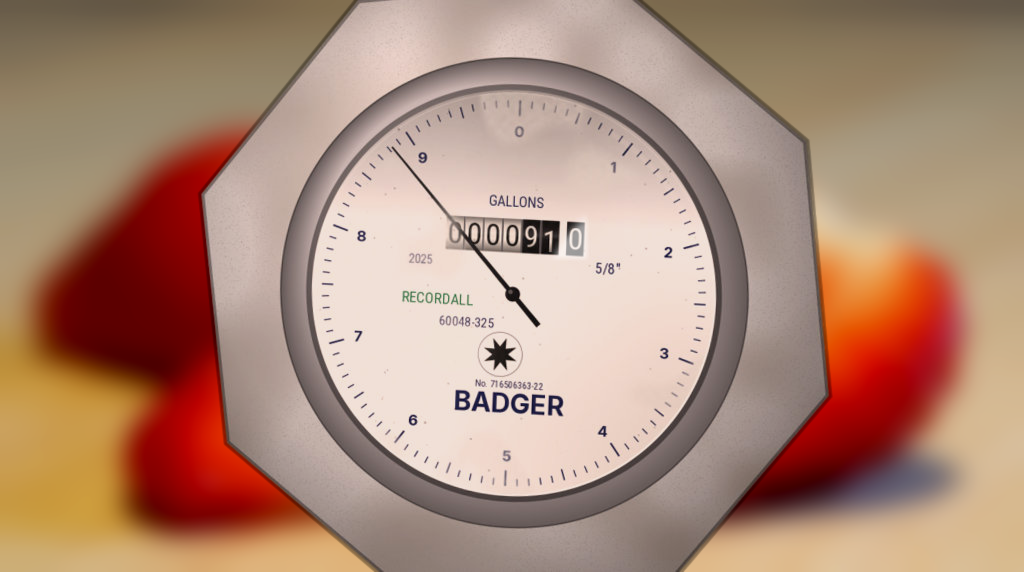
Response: 908.8 gal
